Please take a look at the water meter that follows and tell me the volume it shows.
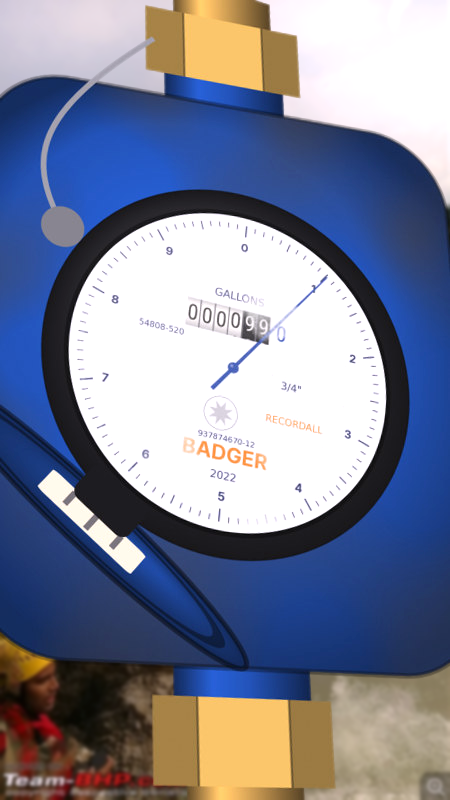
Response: 991.0 gal
